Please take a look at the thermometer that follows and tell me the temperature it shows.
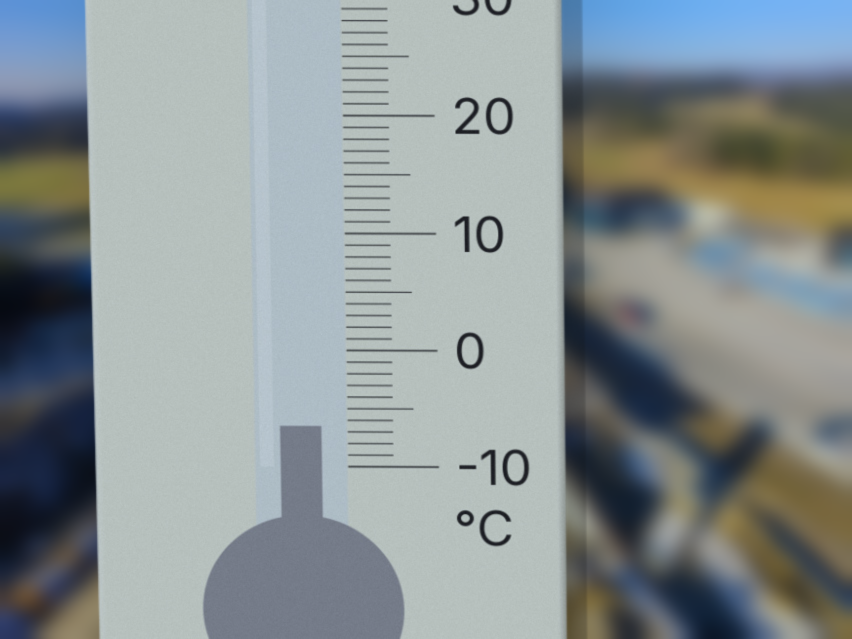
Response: -6.5 °C
